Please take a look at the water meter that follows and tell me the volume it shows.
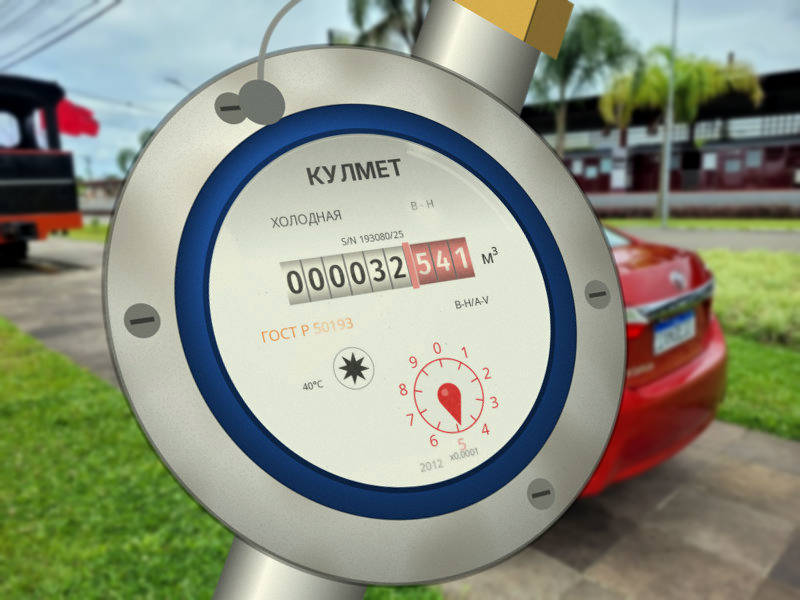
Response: 32.5414 m³
